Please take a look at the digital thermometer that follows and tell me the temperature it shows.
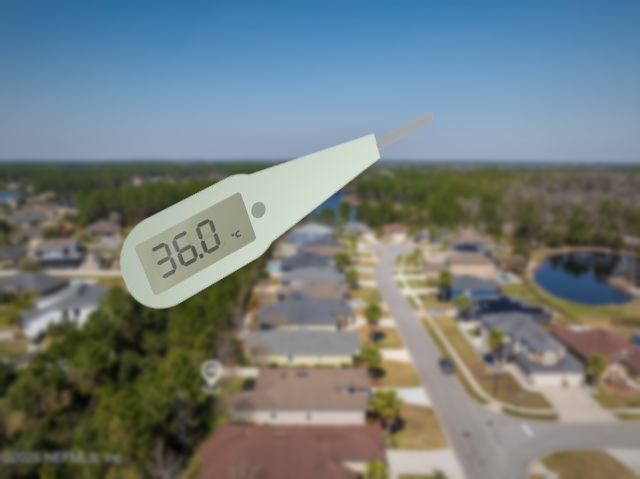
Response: 36.0 °C
